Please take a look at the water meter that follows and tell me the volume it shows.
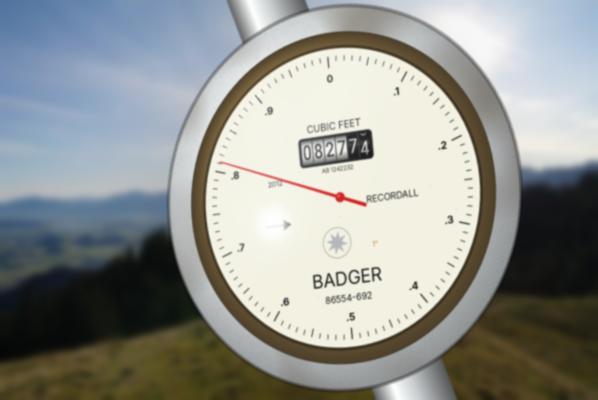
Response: 82773.81 ft³
